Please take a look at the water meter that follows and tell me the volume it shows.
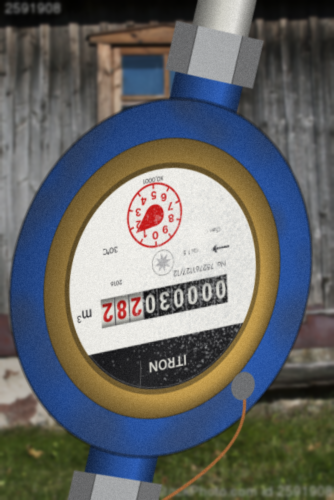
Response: 30.2821 m³
